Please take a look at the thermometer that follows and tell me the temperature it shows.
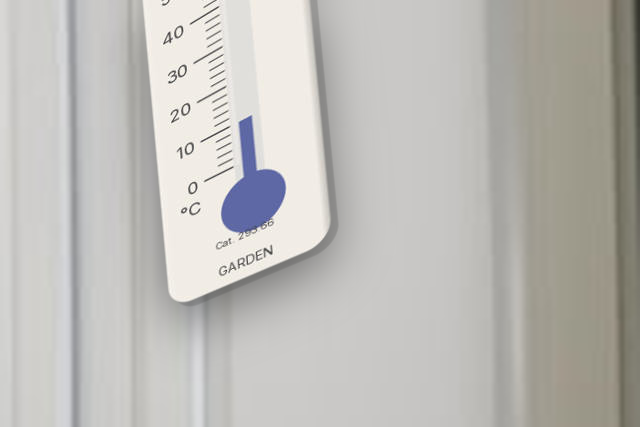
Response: 10 °C
